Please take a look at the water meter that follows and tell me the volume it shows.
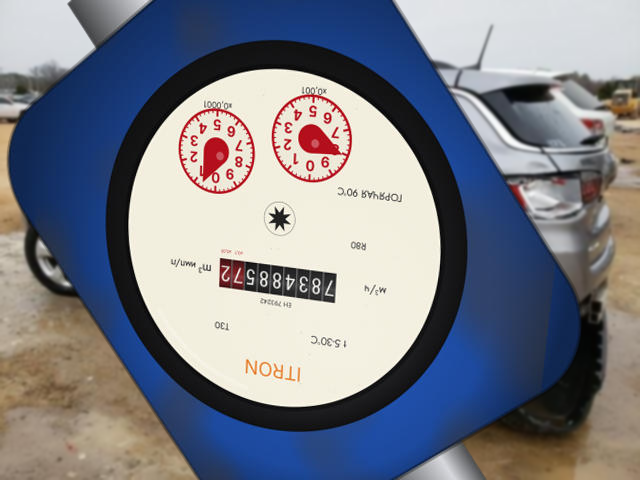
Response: 7834885.7280 m³
